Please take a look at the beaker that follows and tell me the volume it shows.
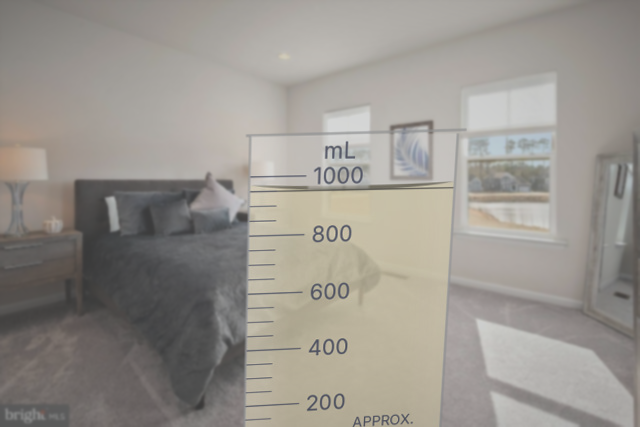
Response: 950 mL
